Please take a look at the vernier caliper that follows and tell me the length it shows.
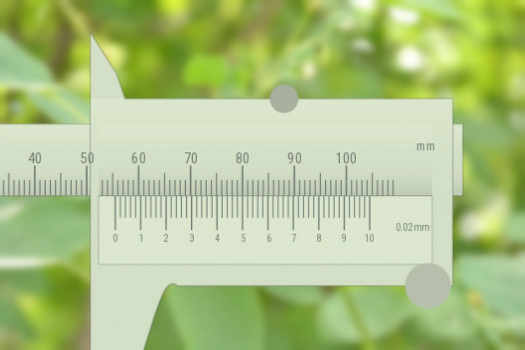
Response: 55.5 mm
